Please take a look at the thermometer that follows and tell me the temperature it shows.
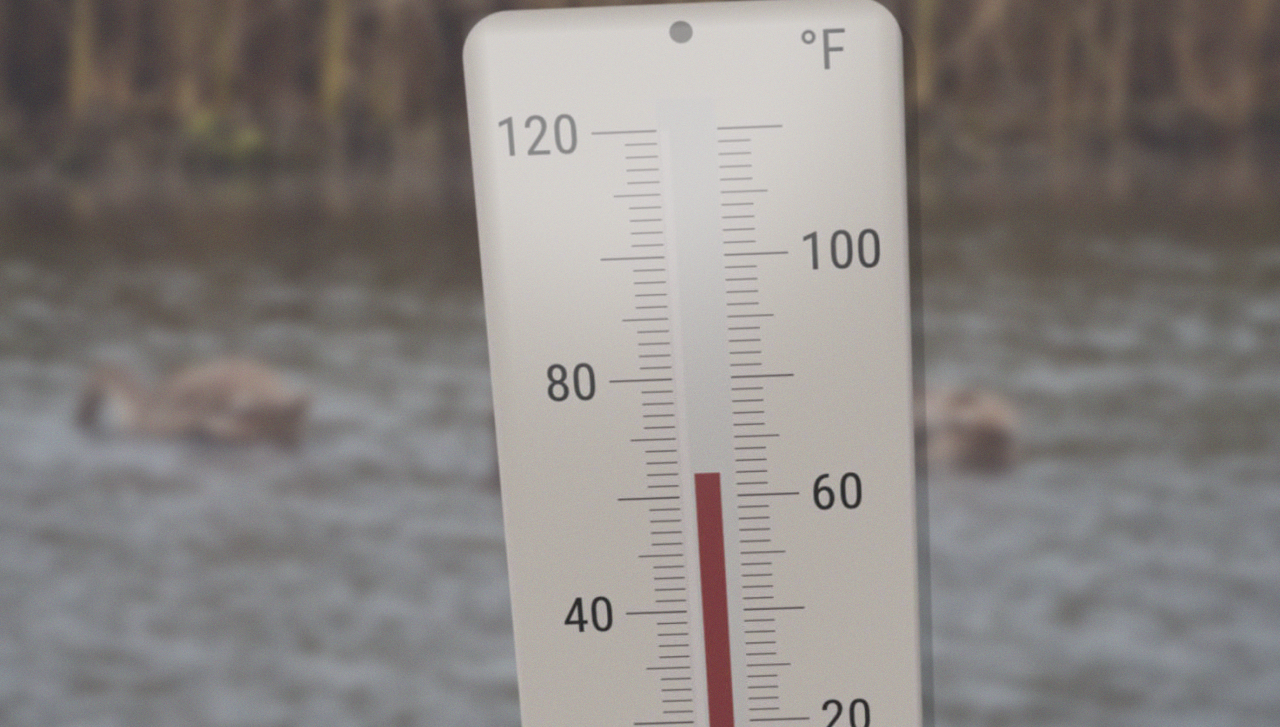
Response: 64 °F
